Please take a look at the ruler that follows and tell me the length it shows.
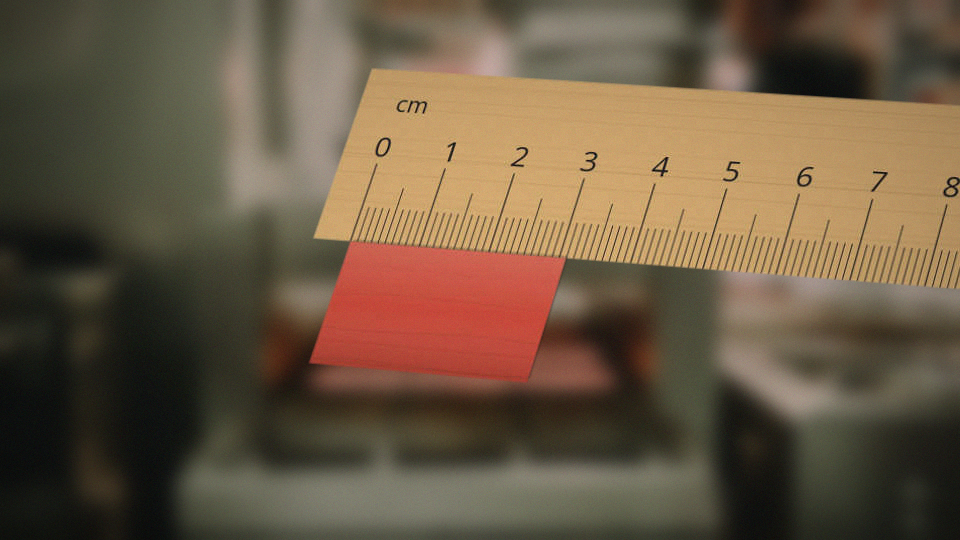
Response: 3.1 cm
